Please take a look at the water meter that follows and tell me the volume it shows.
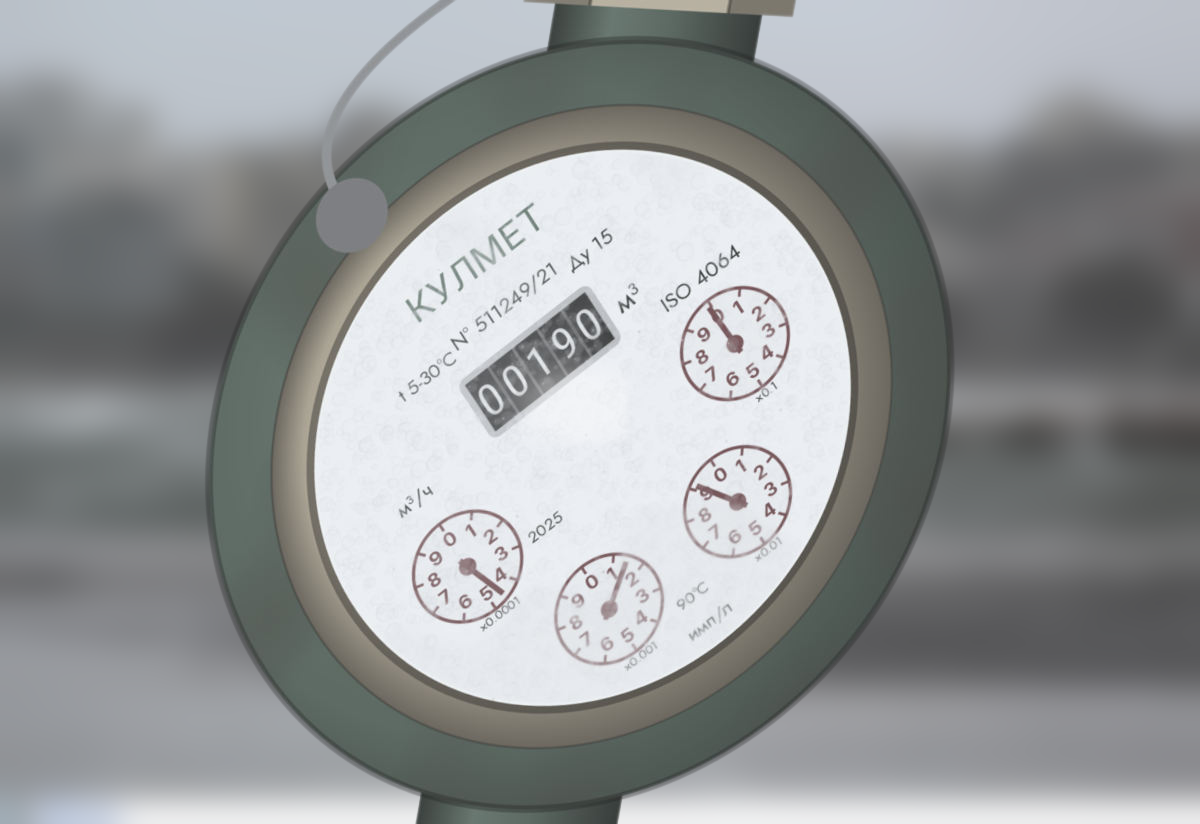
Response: 189.9914 m³
